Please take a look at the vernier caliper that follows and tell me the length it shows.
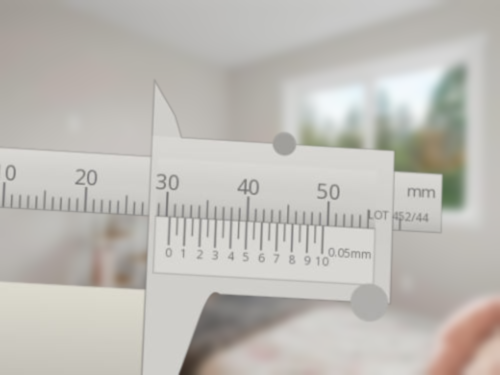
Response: 30.4 mm
